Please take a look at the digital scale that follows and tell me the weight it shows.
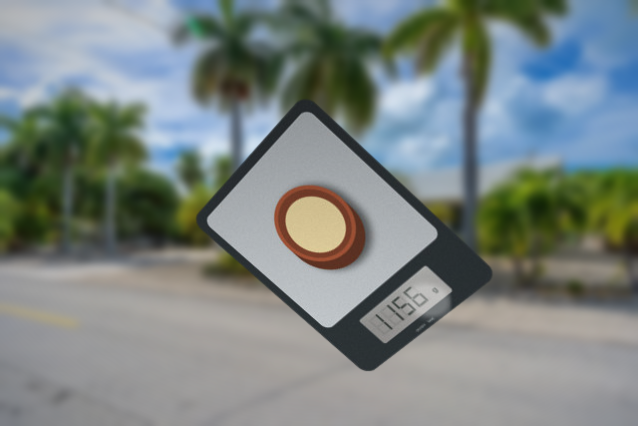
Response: 1156 g
